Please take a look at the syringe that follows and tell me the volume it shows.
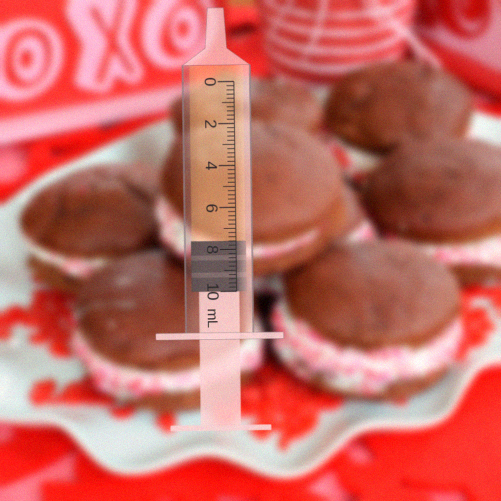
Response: 7.6 mL
